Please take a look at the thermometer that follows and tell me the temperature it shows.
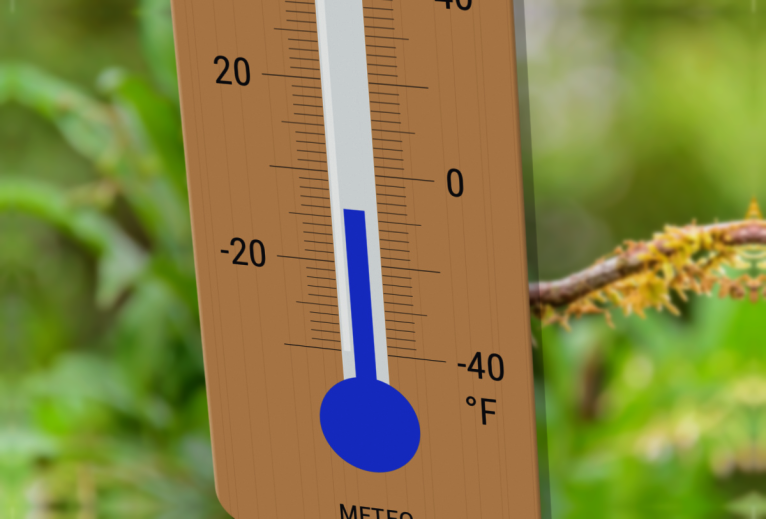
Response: -8 °F
